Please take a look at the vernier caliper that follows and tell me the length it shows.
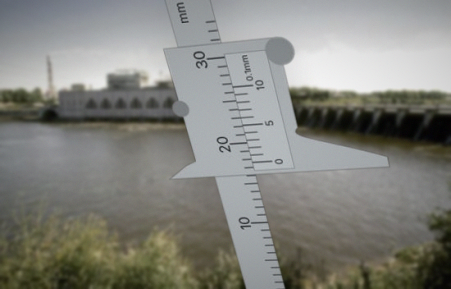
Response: 17.6 mm
